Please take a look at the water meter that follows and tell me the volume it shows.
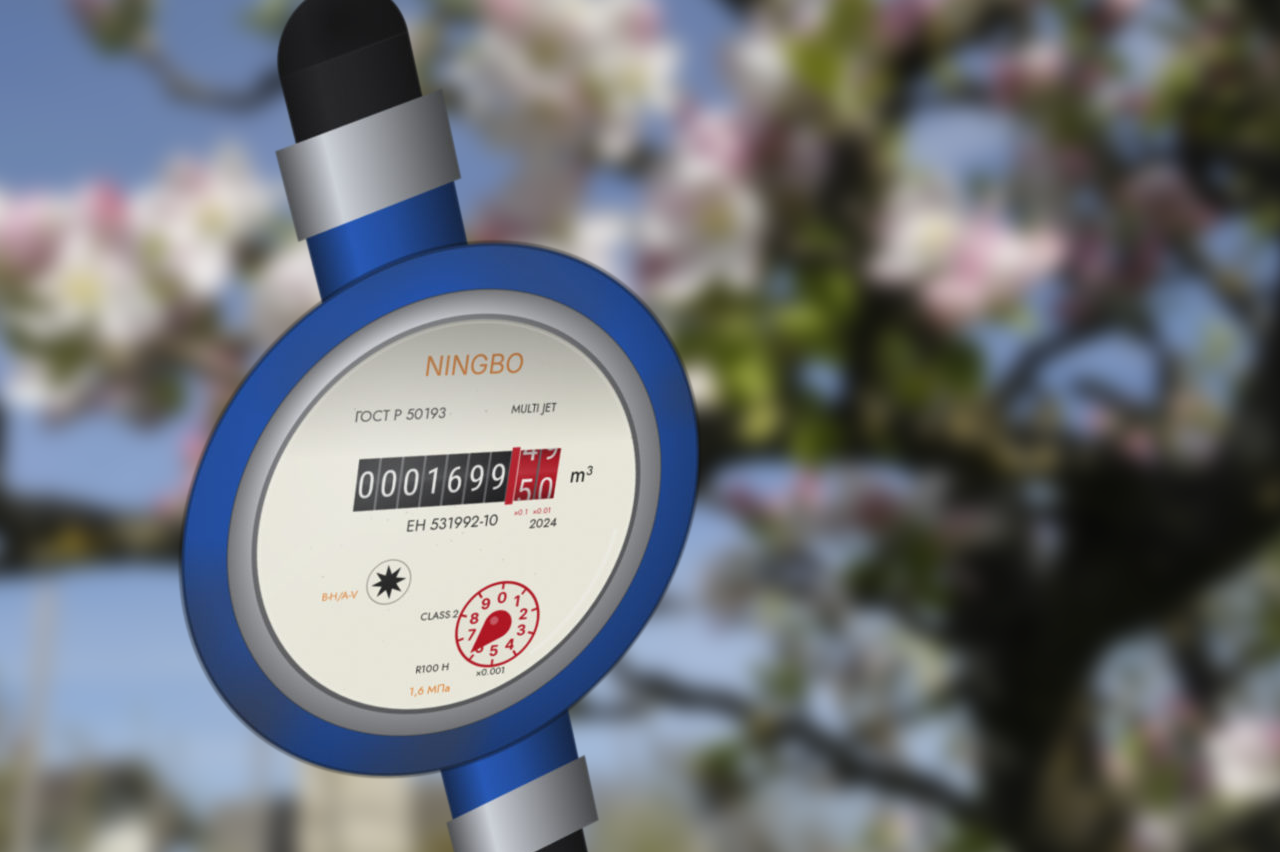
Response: 1699.496 m³
